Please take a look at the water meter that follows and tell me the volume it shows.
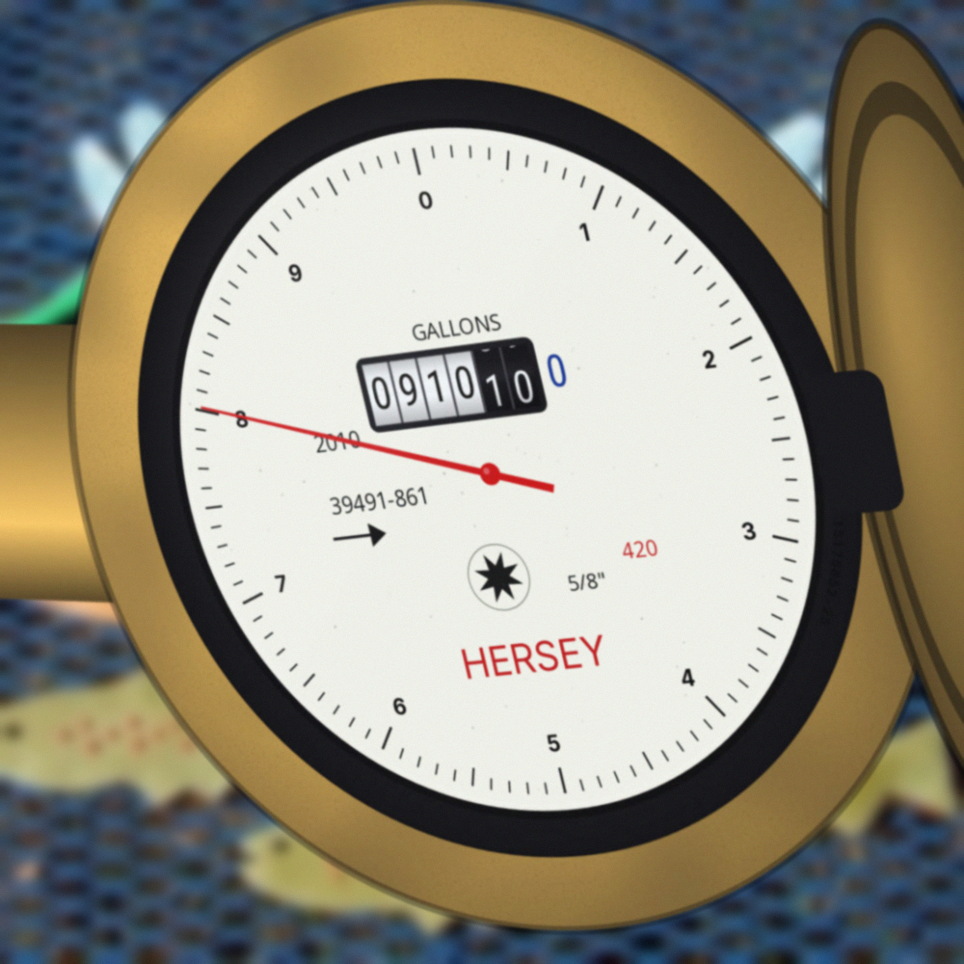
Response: 910098.0 gal
